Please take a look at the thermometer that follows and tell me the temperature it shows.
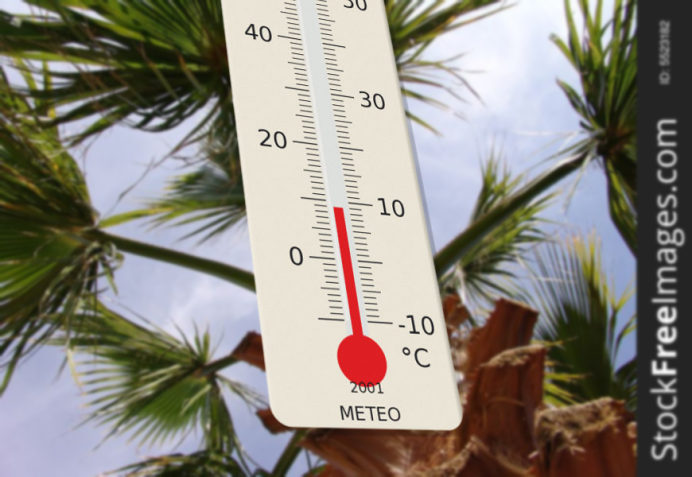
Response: 9 °C
